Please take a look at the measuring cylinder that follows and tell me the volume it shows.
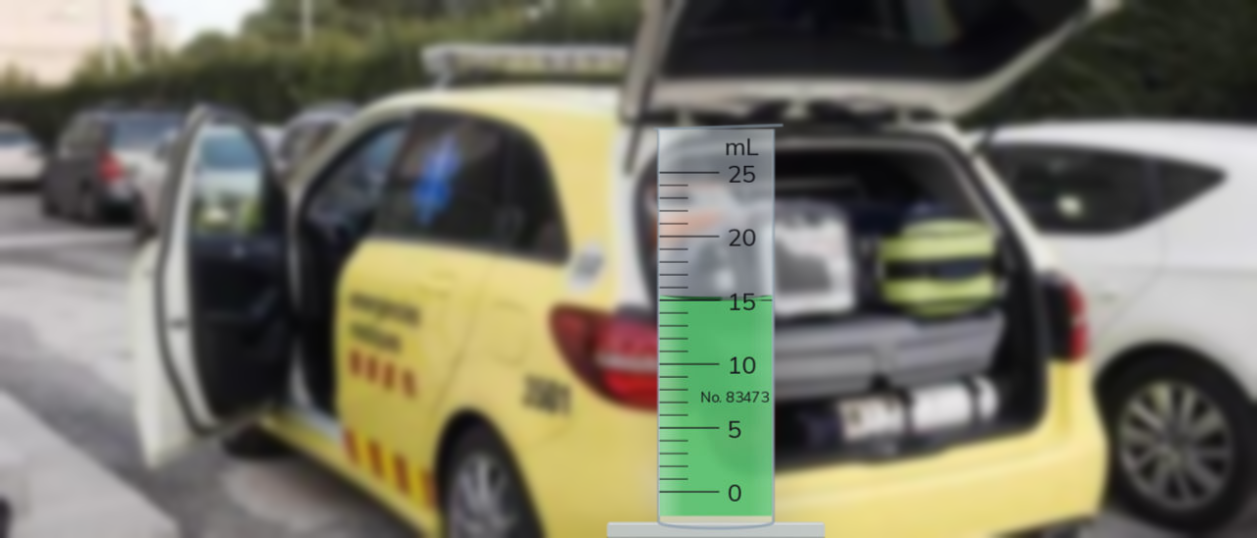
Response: 15 mL
